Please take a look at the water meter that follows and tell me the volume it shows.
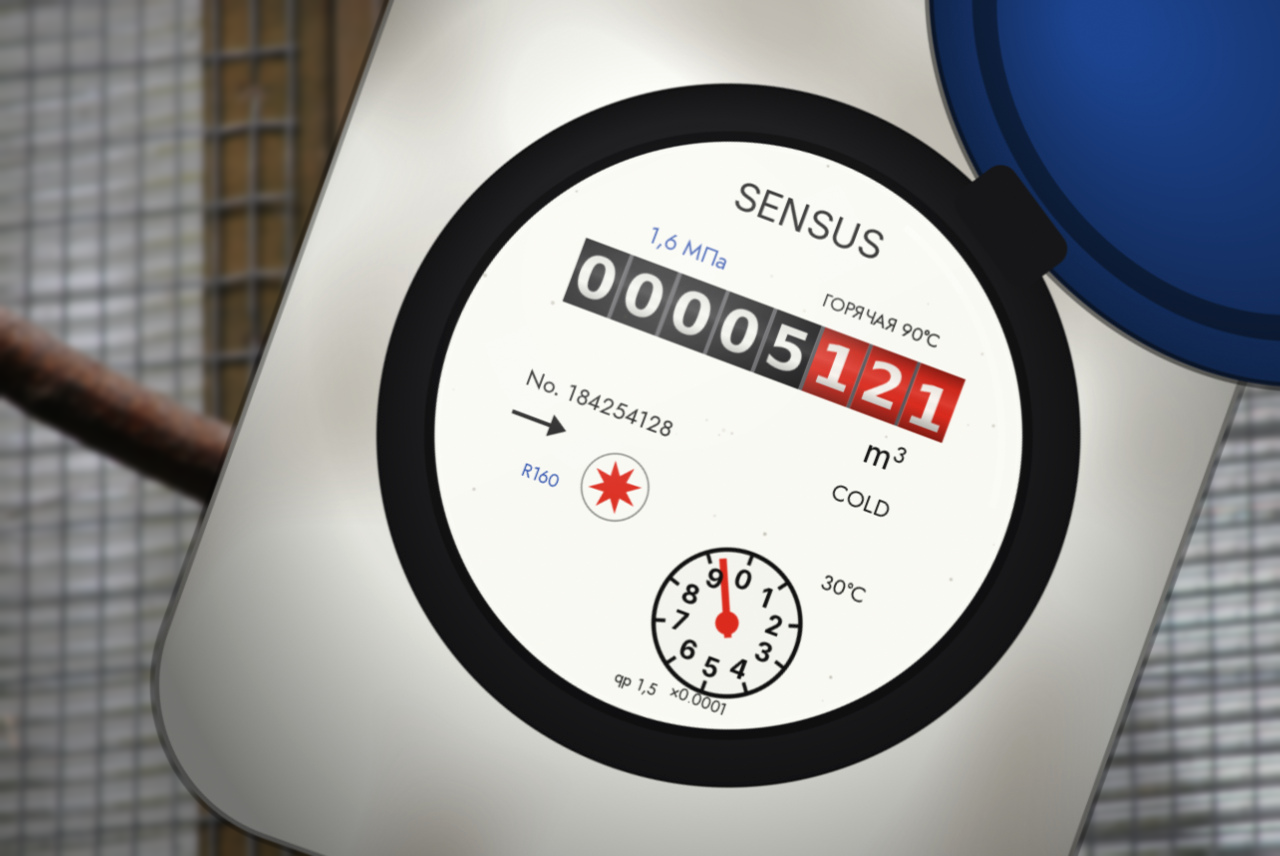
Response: 5.1209 m³
